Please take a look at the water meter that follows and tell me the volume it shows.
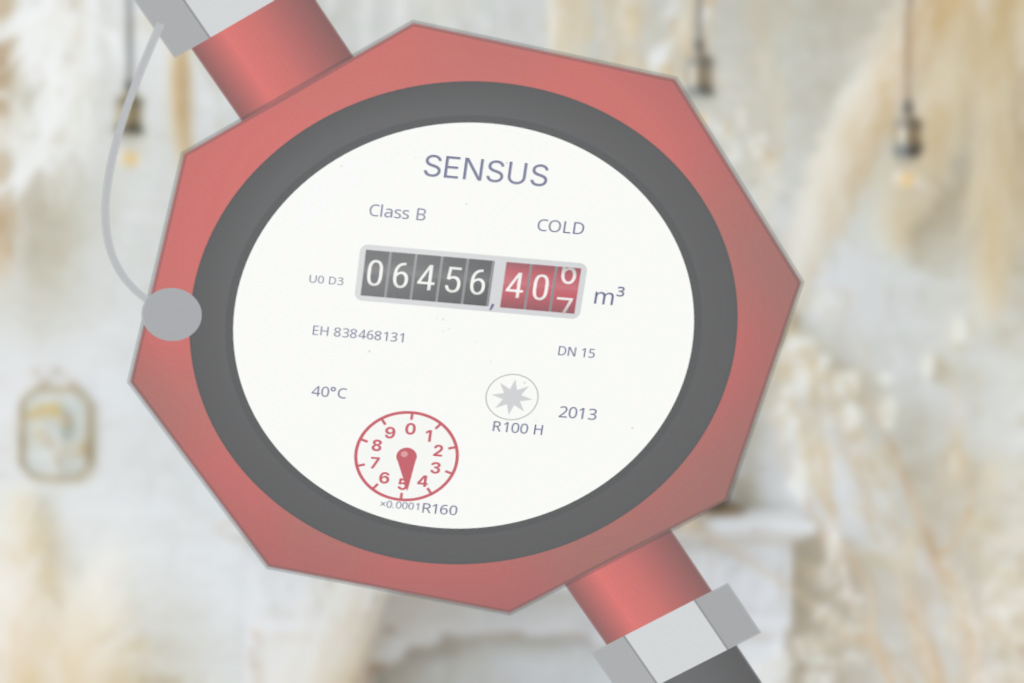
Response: 6456.4064 m³
